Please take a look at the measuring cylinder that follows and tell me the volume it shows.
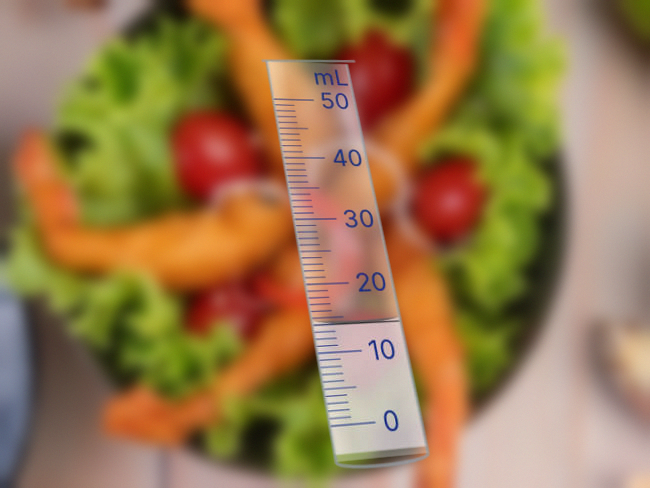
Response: 14 mL
